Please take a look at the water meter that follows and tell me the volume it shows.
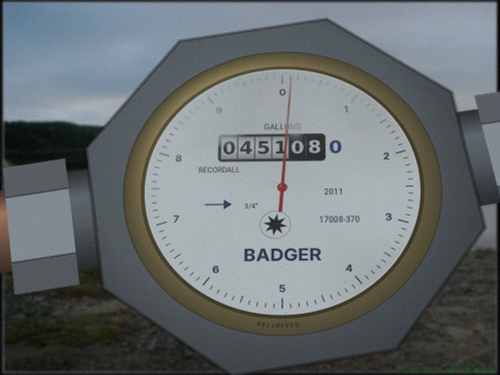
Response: 451080.1 gal
